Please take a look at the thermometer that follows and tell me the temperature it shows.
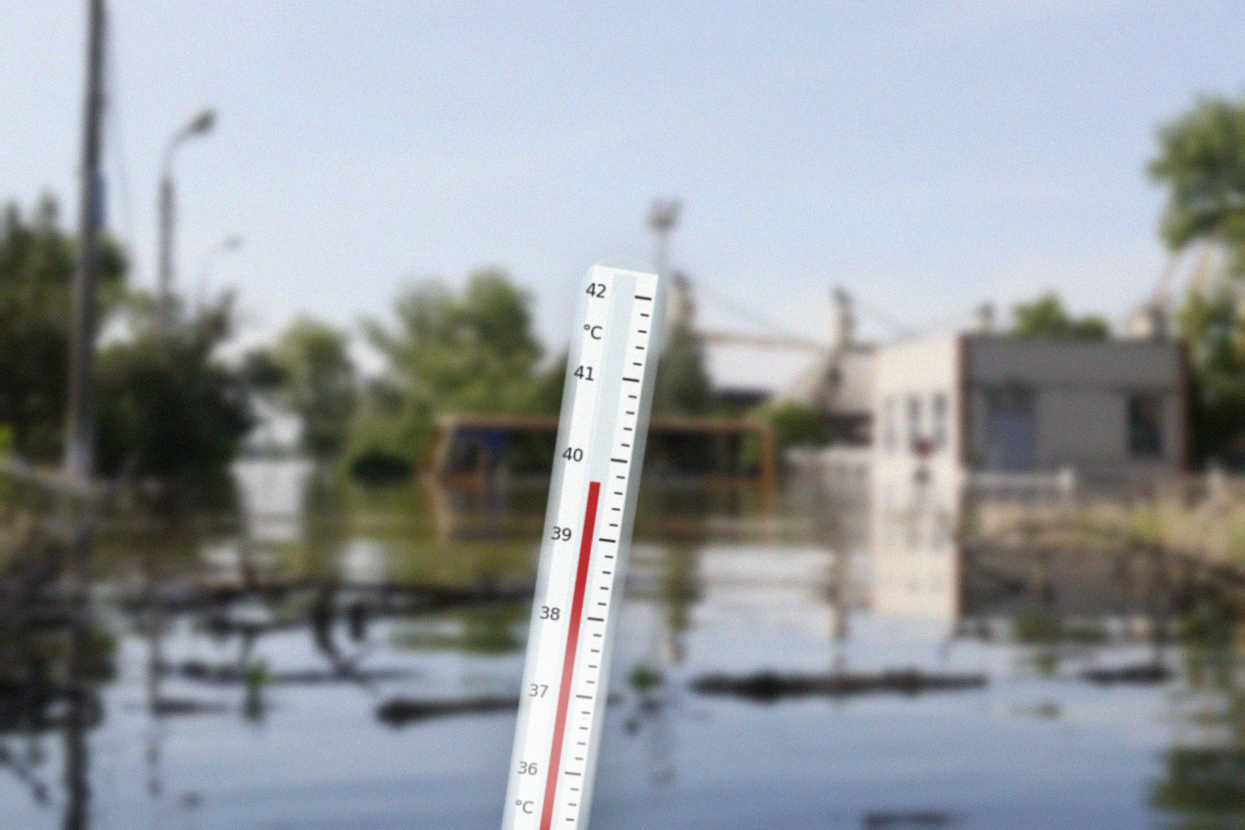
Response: 39.7 °C
